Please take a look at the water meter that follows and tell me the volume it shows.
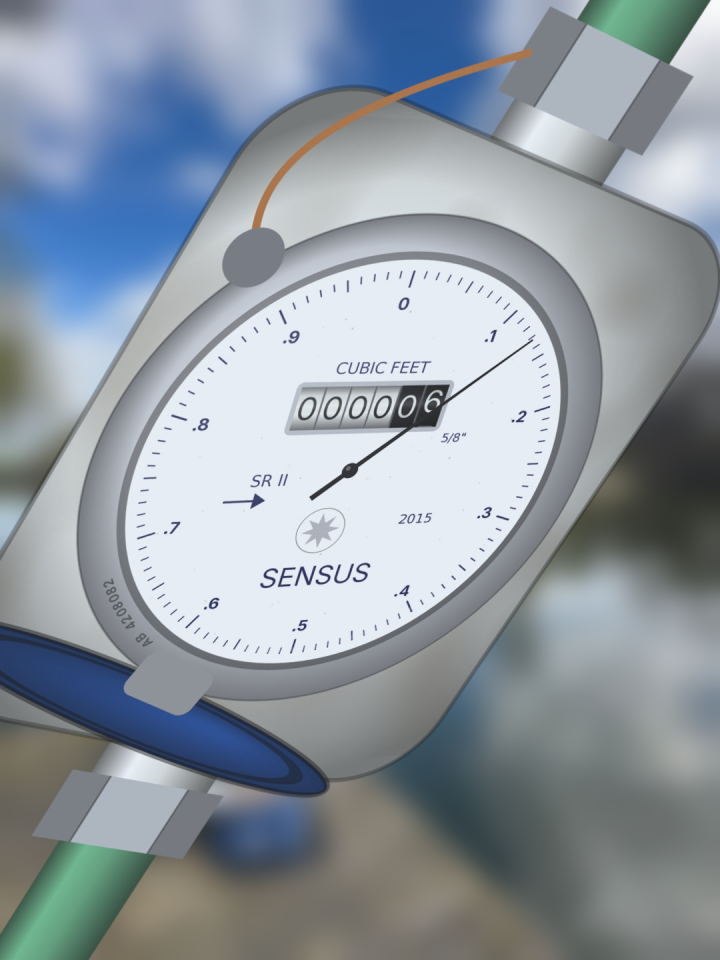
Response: 6.13 ft³
